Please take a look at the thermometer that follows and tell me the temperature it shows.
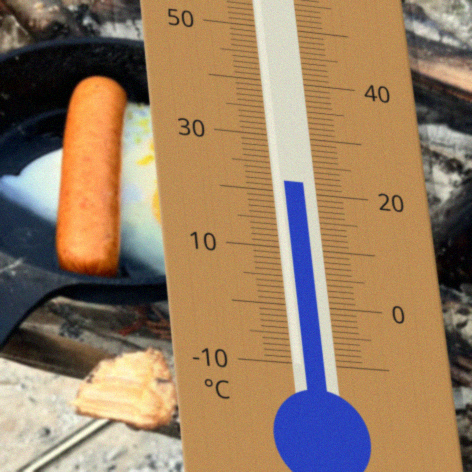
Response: 22 °C
